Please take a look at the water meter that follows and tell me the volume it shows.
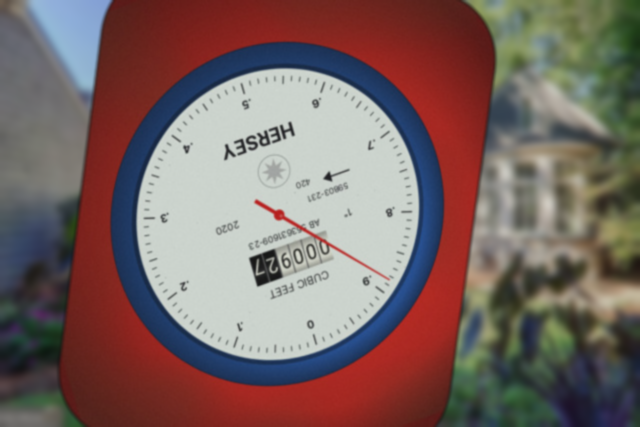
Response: 926.88 ft³
